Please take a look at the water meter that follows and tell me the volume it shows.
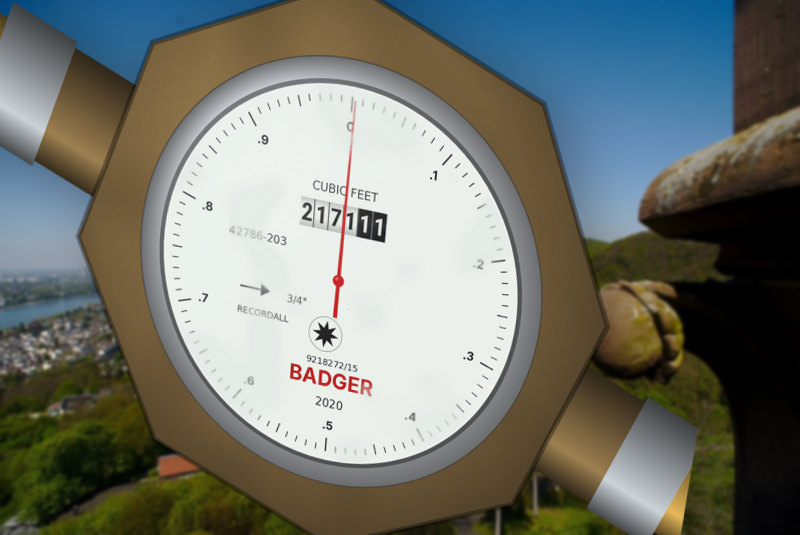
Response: 217111.00 ft³
